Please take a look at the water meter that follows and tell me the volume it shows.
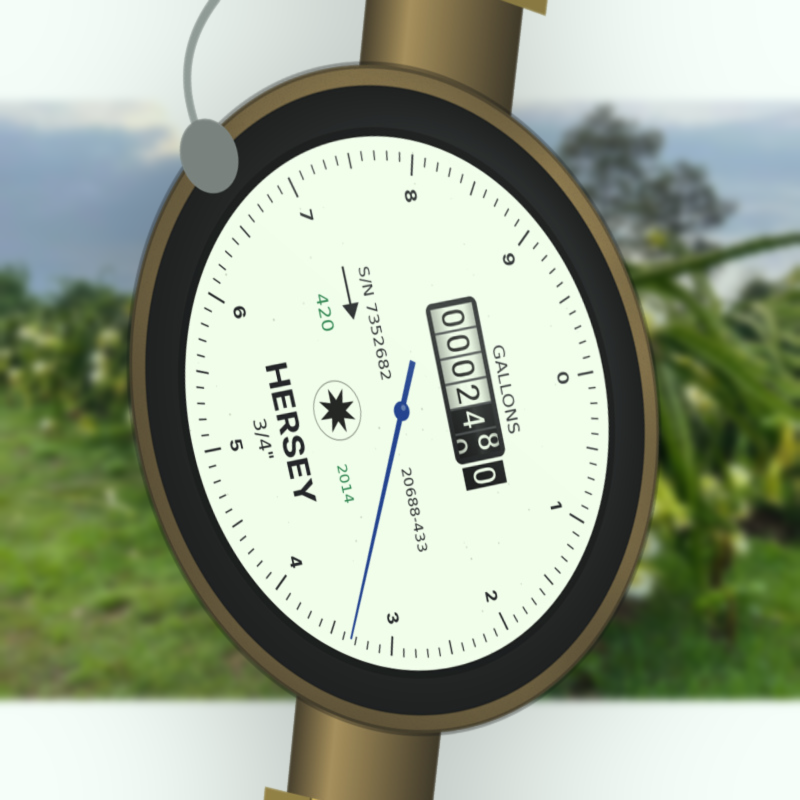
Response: 2483.3 gal
